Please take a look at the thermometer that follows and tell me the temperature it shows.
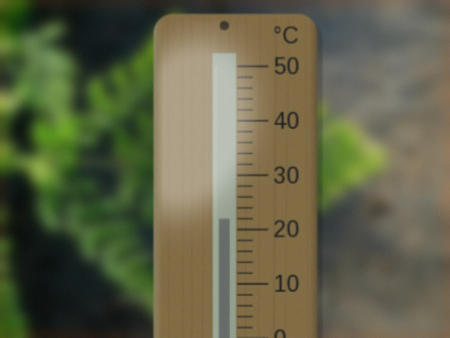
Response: 22 °C
